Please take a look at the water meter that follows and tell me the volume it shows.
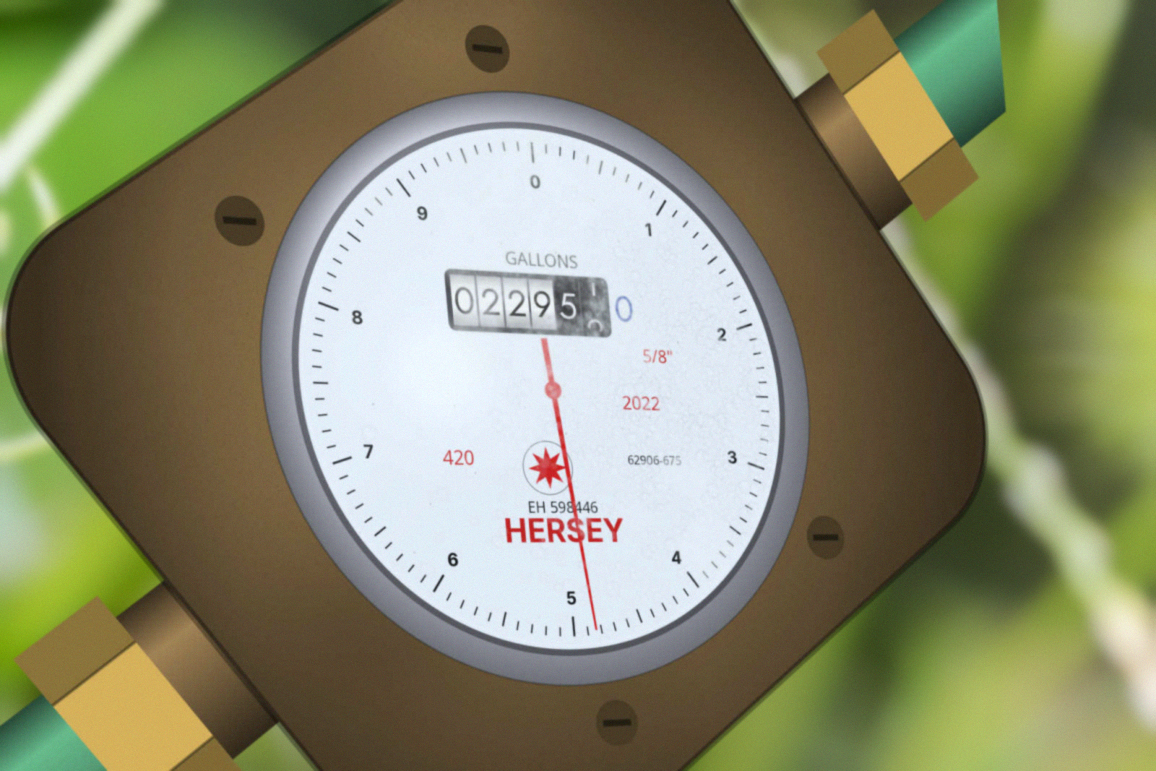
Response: 229514.8 gal
